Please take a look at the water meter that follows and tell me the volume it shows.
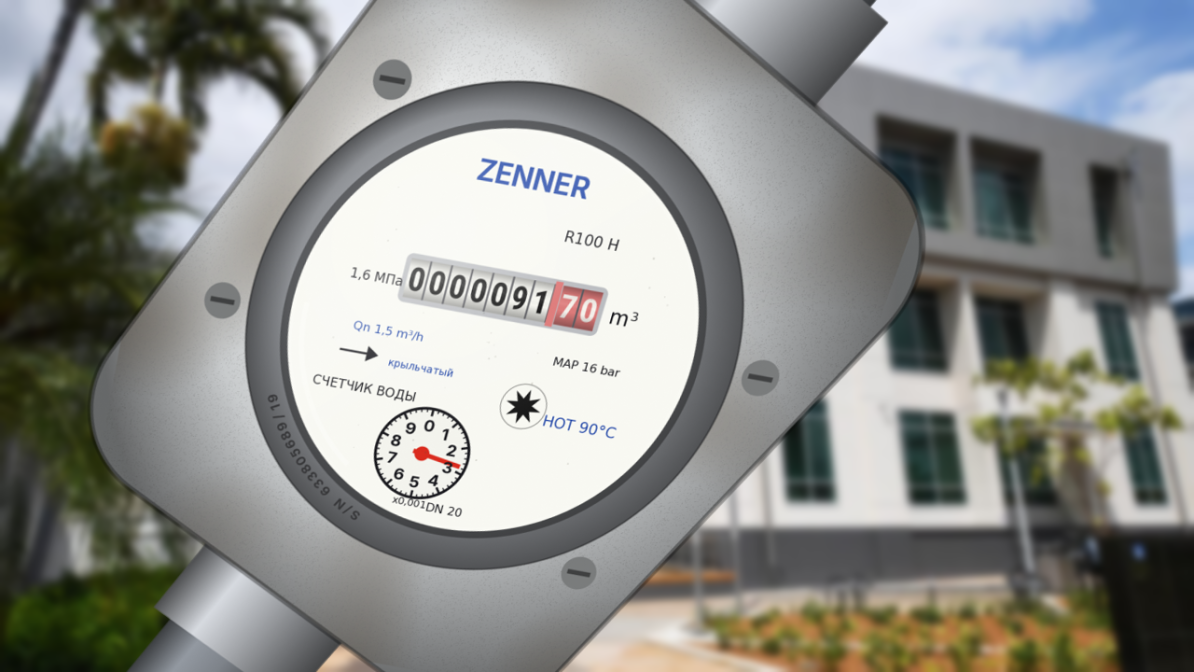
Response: 91.702 m³
